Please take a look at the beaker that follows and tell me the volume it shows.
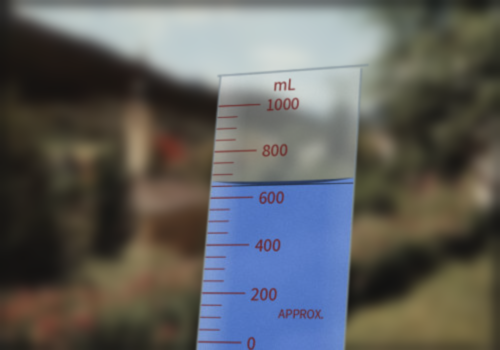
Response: 650 mL
